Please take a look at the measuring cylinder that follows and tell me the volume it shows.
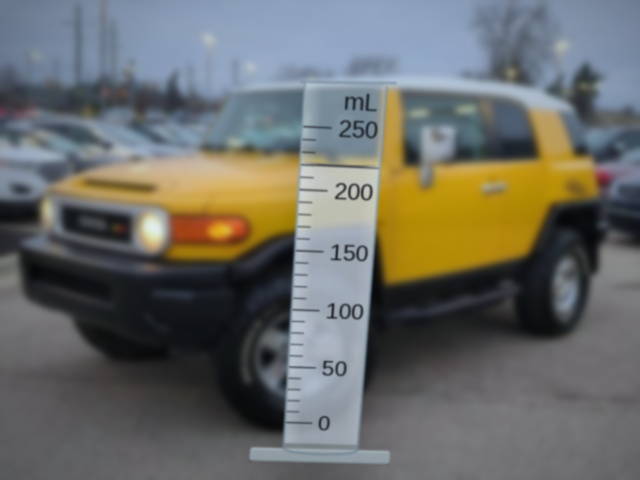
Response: 220 mL
